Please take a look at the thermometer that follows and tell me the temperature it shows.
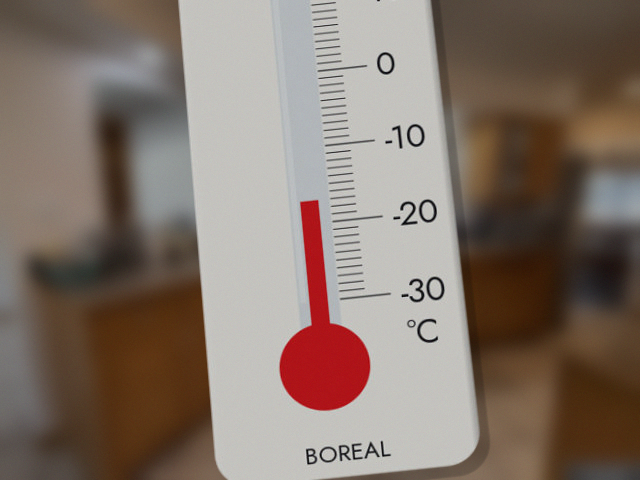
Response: -17 °C
